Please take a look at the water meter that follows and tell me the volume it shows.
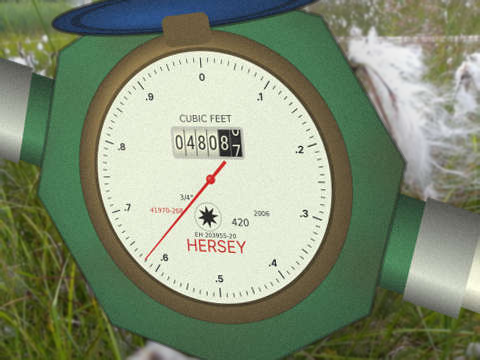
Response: 48086.62 ft³
